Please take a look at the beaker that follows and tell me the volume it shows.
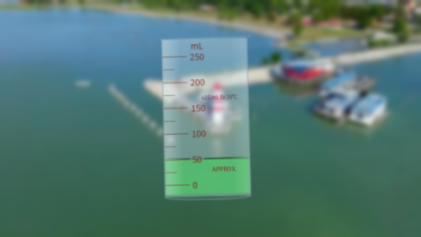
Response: 50 mL
